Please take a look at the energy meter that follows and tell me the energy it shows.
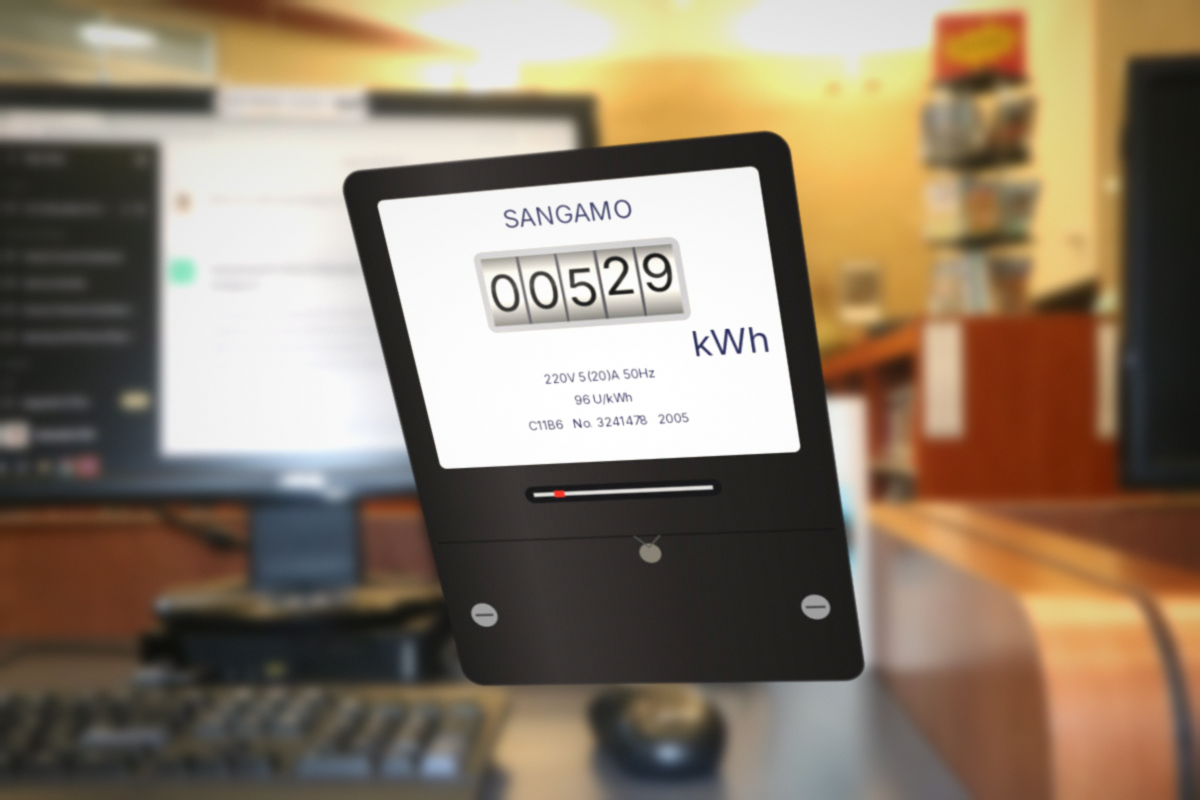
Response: 529 kWh
